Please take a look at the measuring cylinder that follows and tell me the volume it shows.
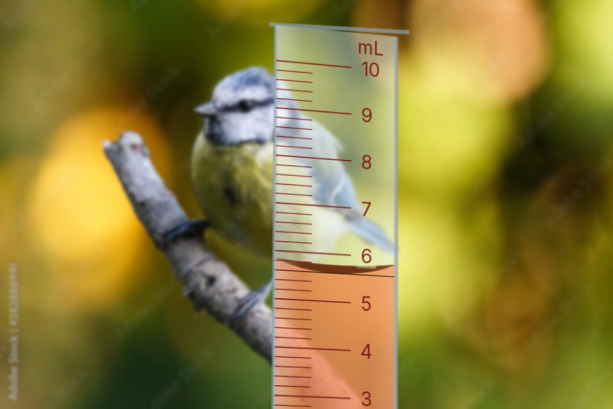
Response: 5.6 mL
